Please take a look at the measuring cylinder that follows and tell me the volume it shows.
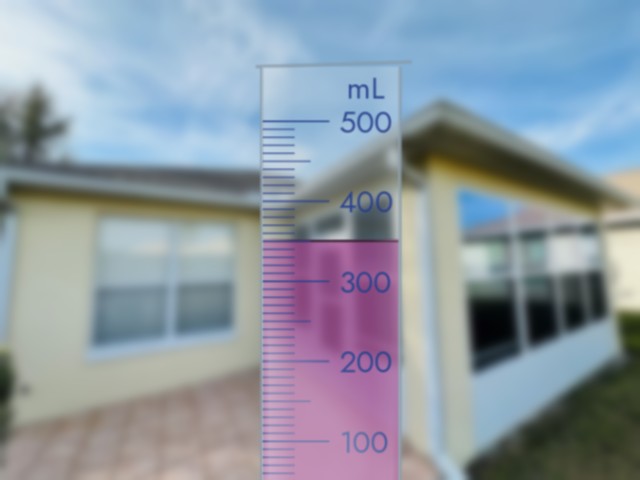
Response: 350 mL
